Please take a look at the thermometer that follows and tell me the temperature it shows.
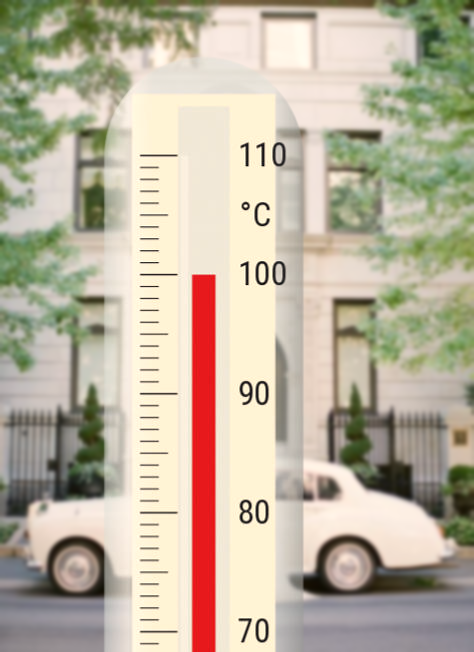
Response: 100 °C
